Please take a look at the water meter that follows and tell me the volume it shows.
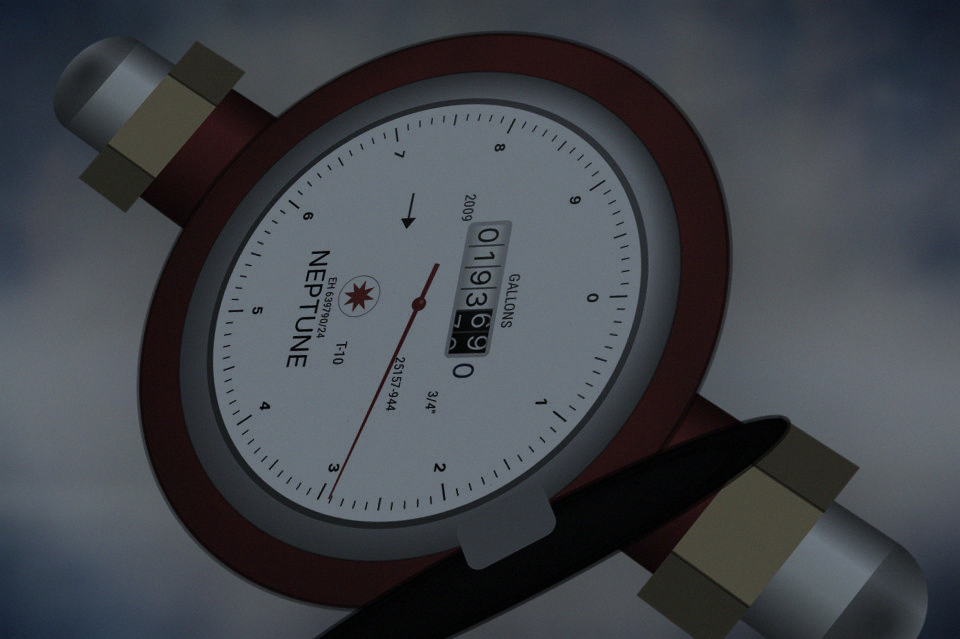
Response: 193692.9 gal
